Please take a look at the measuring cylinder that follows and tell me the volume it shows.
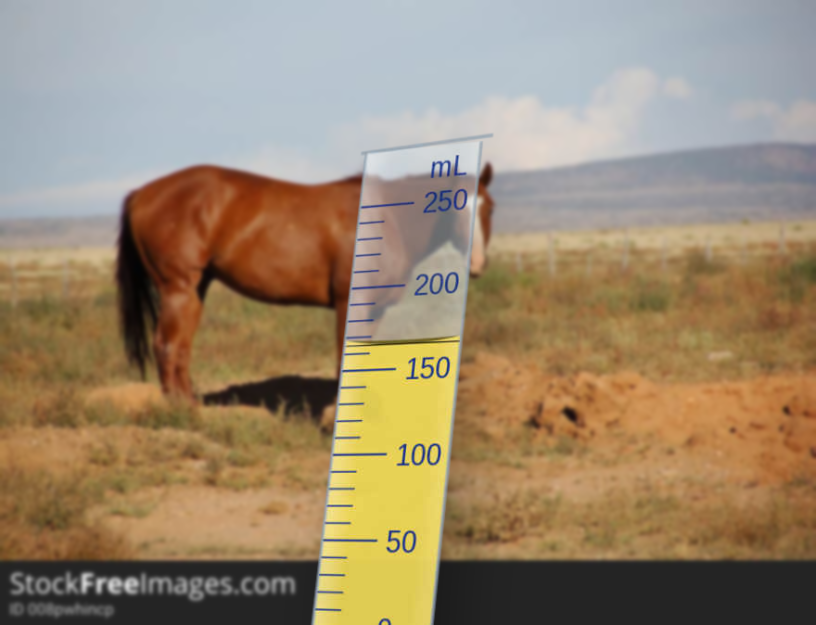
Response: 165 mL
